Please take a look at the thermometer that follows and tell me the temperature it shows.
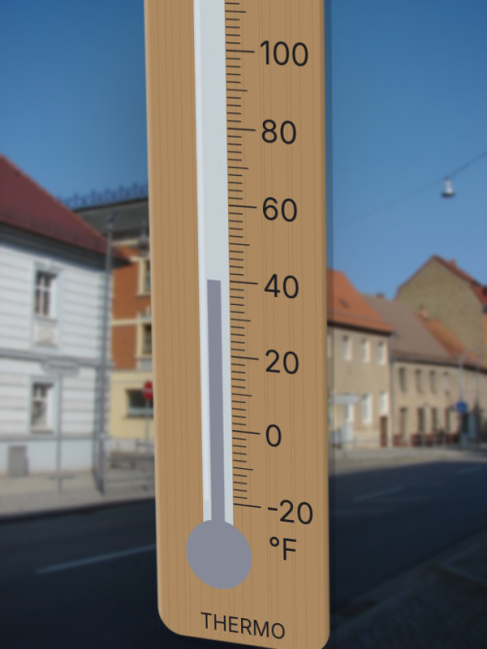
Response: 40 °F
